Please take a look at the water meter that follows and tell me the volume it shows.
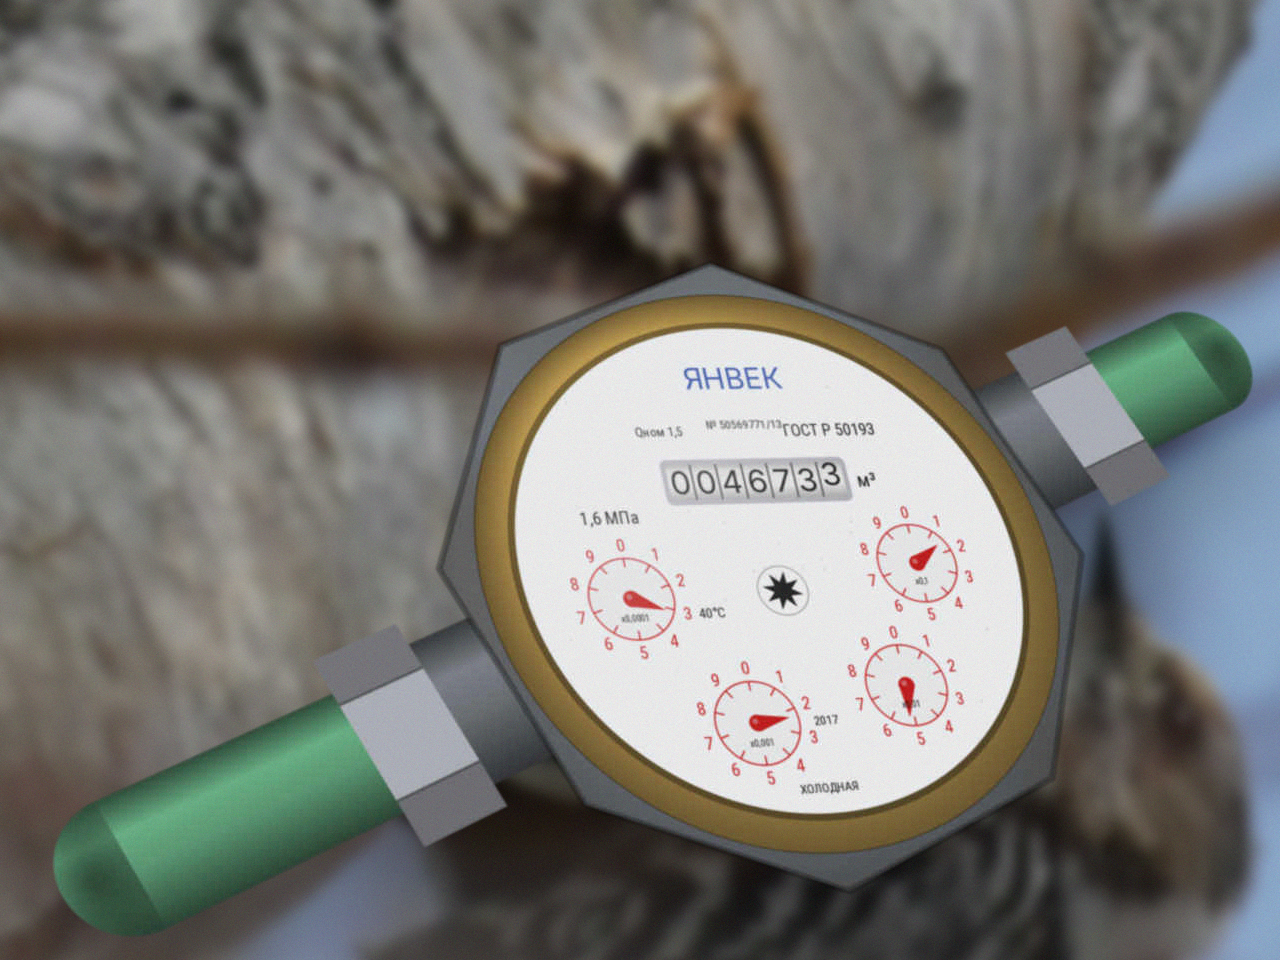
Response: 46733.1523 m³
